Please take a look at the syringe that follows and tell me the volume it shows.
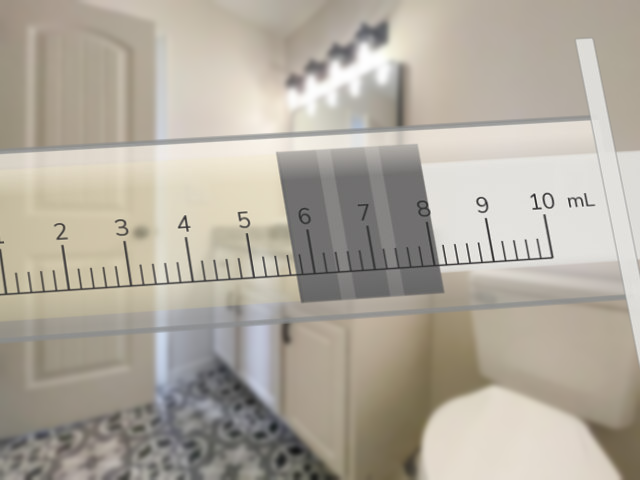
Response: 5.7 mL
